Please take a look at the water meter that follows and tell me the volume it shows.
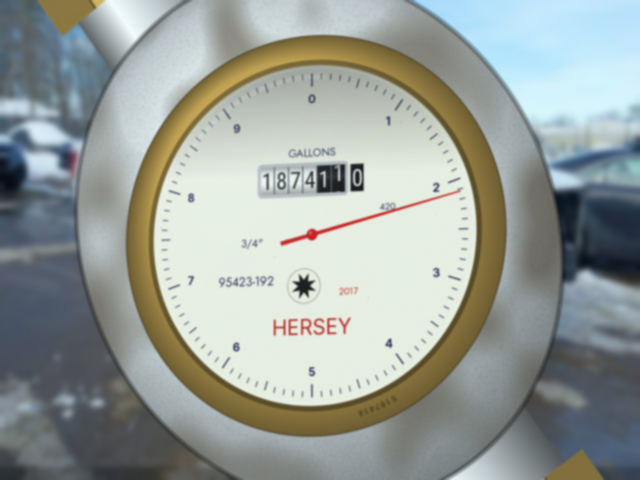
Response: 1874112.1 gal
